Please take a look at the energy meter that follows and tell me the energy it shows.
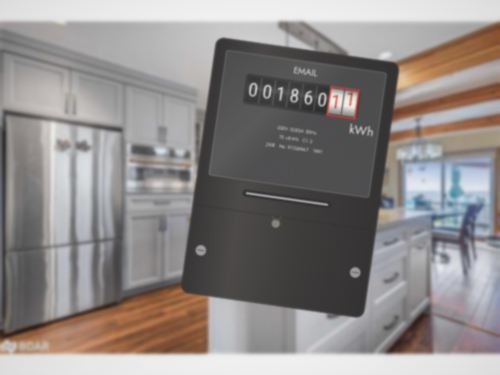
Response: 1860.11 kWh
